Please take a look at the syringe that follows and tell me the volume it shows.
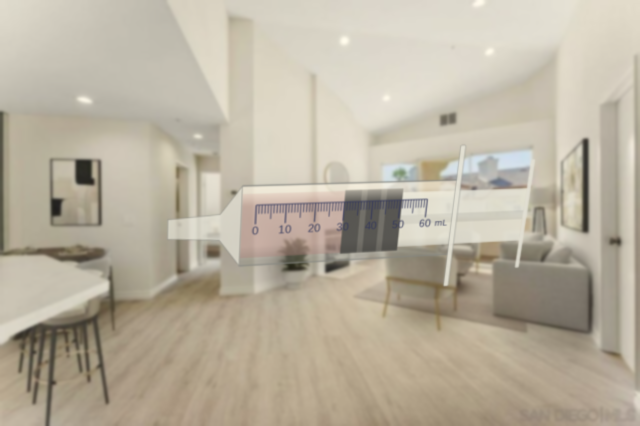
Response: 30 mL
